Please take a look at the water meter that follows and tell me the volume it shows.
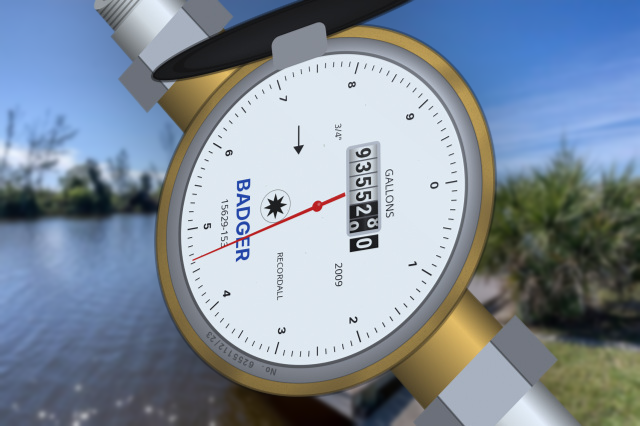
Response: 9355284.6 gal
